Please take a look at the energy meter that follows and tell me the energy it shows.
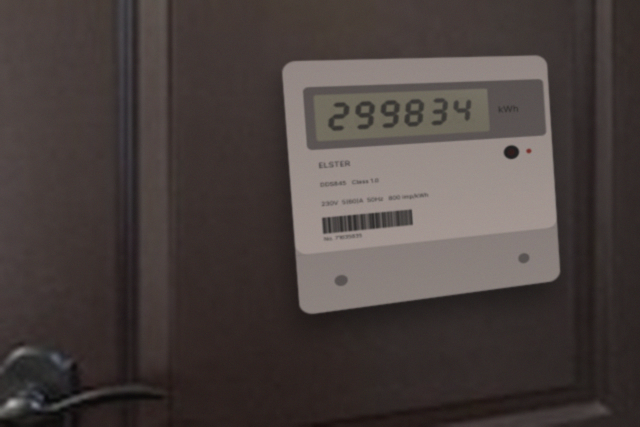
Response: 299834 kWh
